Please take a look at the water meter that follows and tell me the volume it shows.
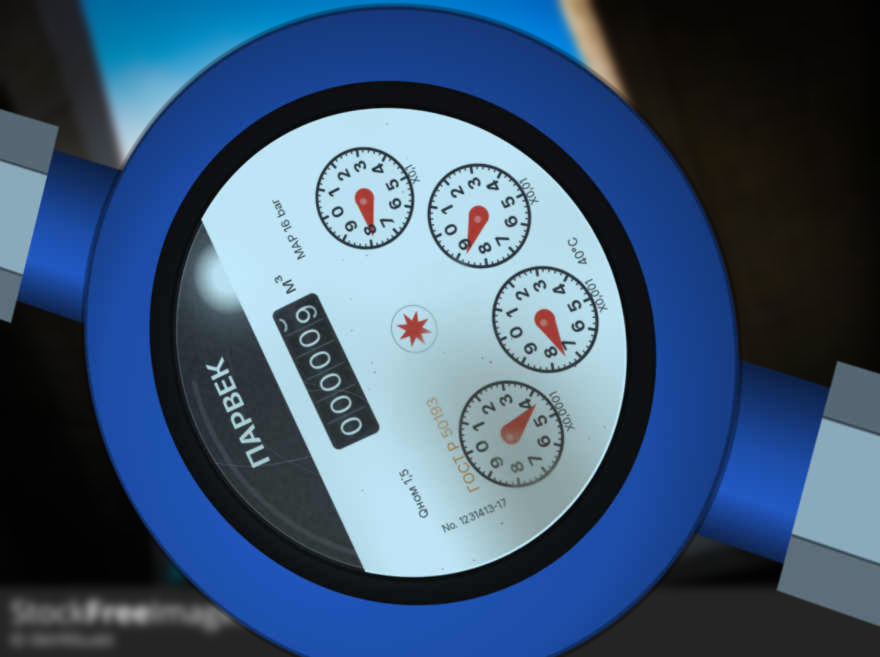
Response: 8.7874 m³
